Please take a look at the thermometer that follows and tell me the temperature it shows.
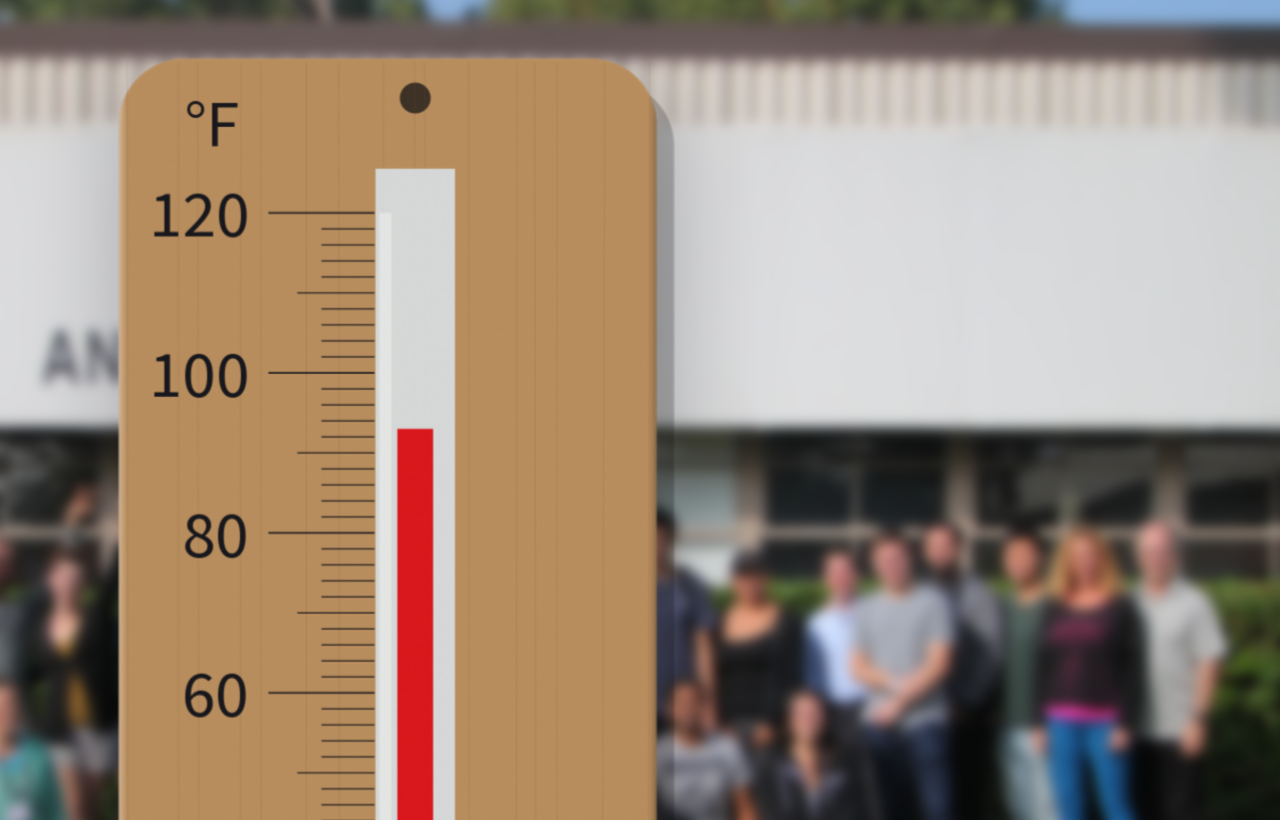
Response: 93 °F
